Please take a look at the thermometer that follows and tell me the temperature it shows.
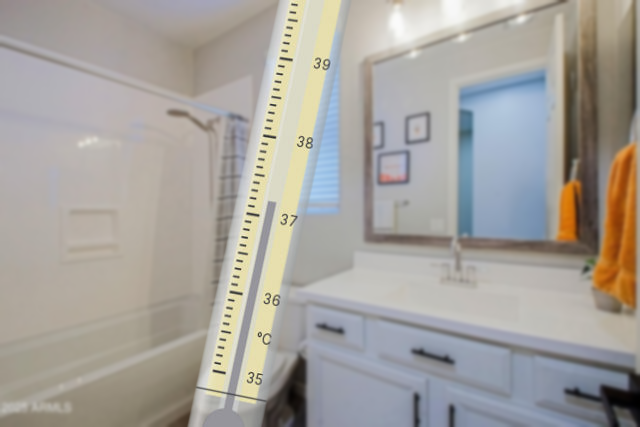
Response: 37.2 °C
